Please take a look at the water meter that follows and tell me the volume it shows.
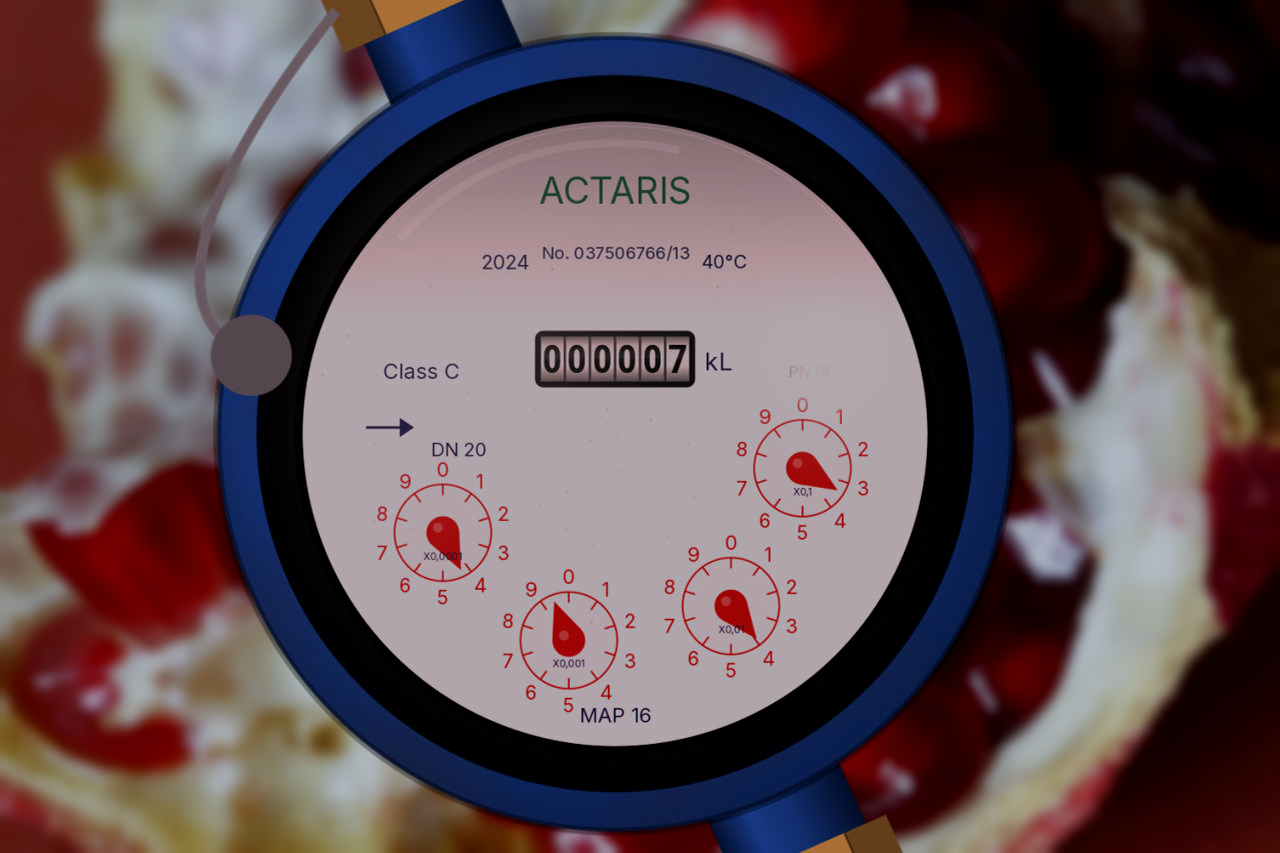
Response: 7.3394 kL
